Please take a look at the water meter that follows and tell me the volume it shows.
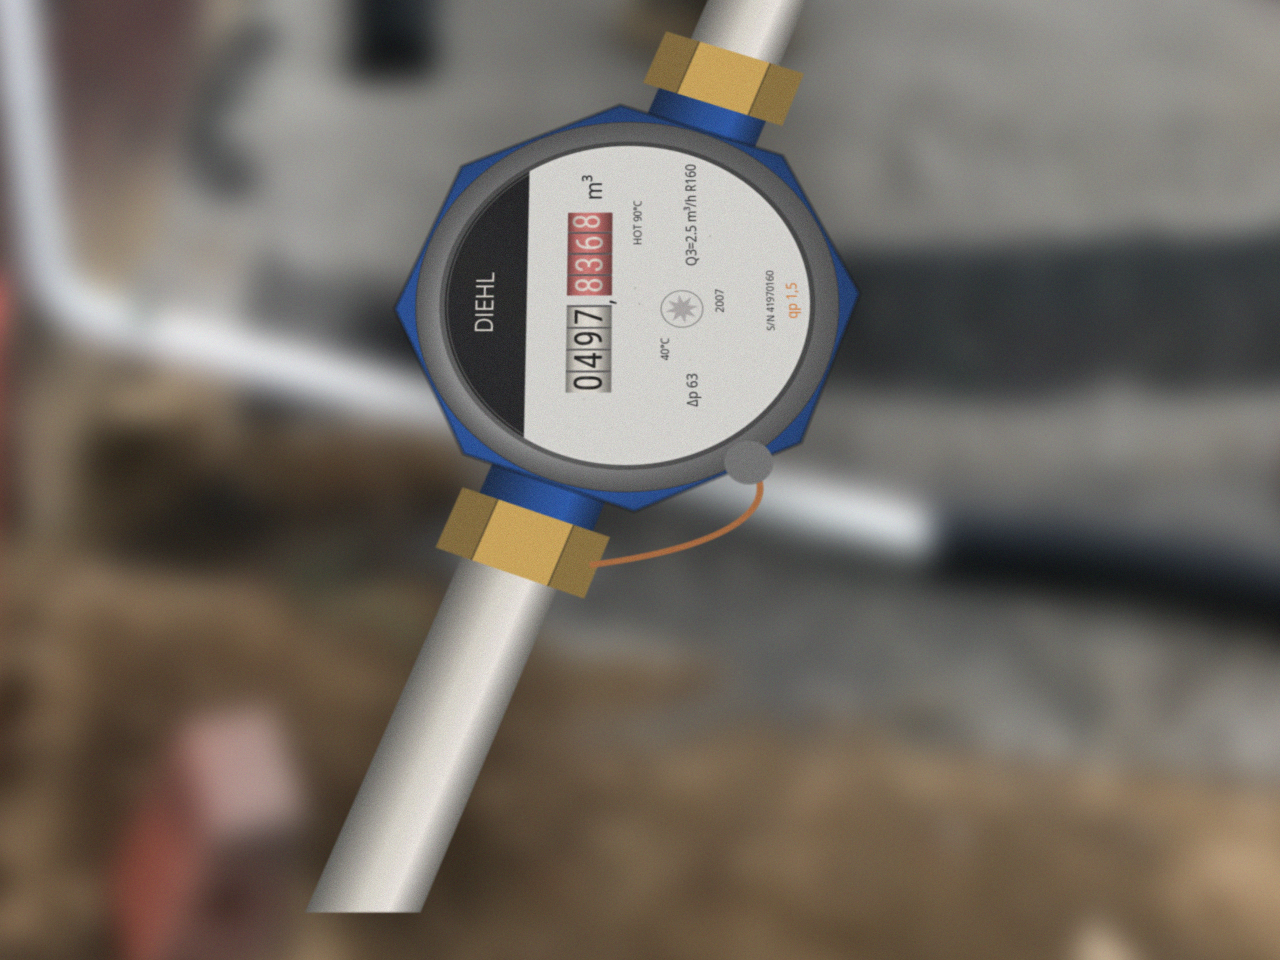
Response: 497.8368 m³
